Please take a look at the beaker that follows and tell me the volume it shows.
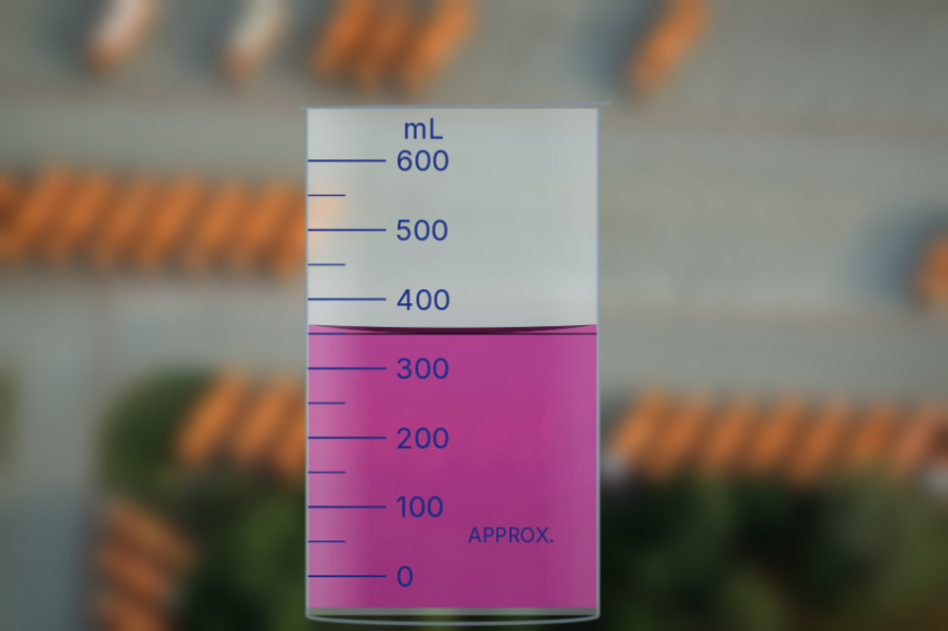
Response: 350 mL
